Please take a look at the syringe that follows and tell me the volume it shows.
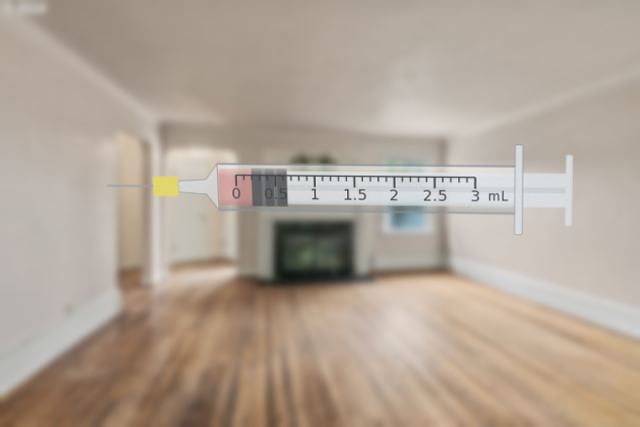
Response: 0.2 mL
